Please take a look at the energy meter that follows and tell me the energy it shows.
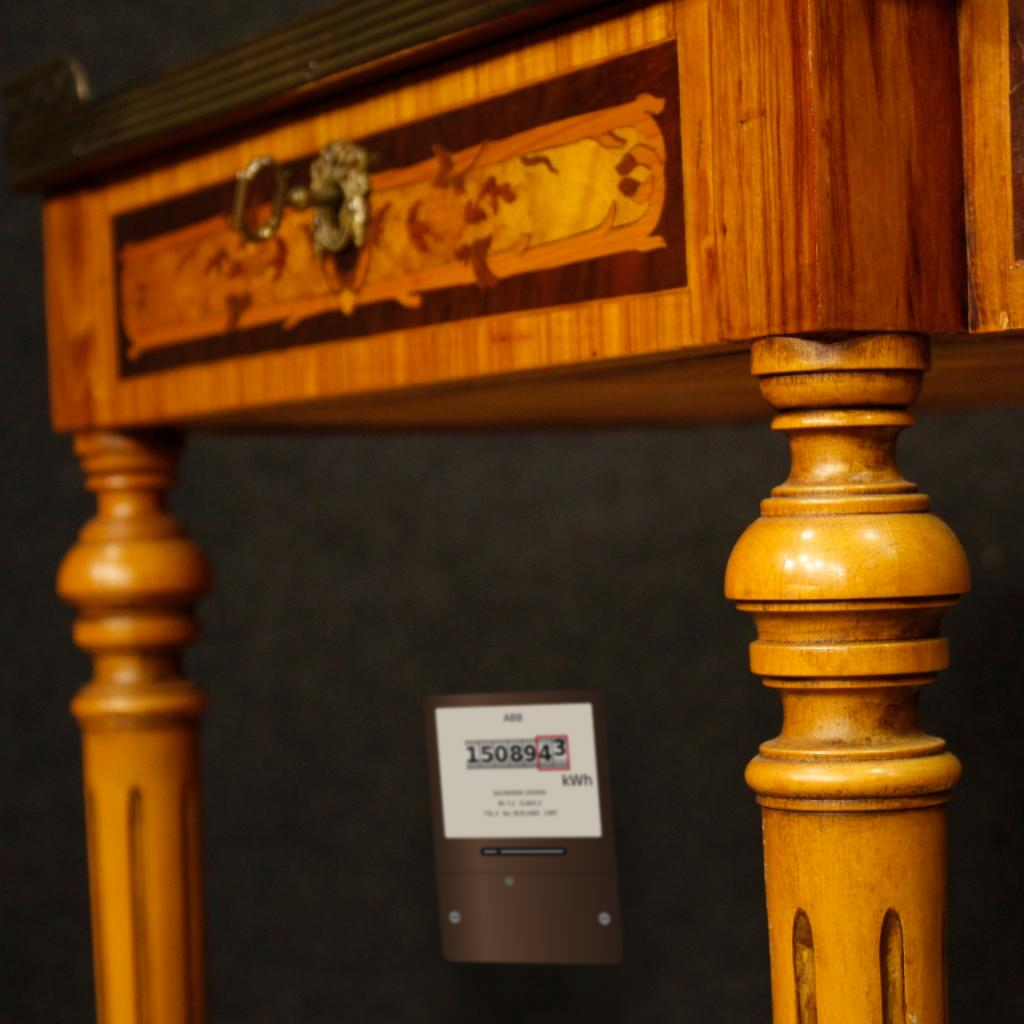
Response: 15089.43 kWh
